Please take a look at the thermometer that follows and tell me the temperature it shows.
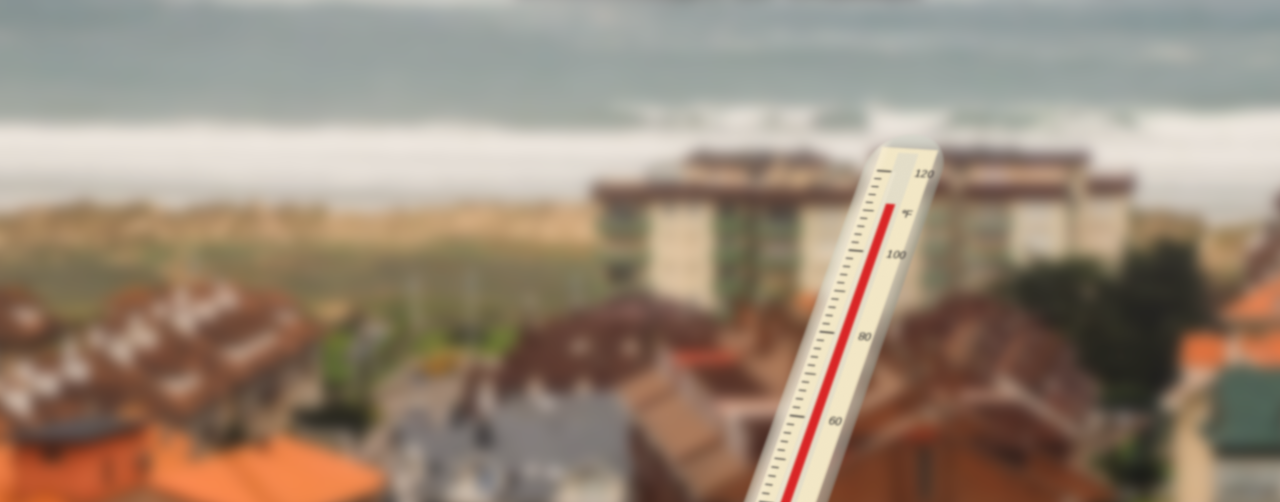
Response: 112 °F
